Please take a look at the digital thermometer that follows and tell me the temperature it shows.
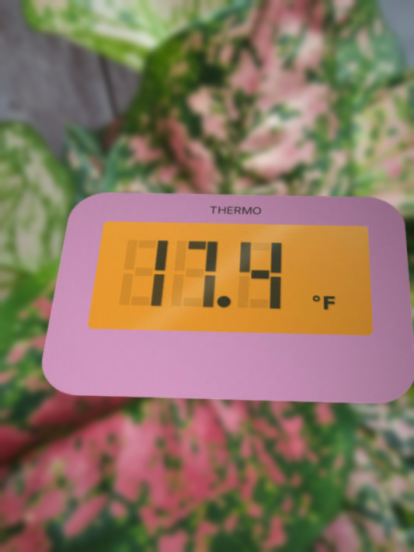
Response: 17.4 °F
